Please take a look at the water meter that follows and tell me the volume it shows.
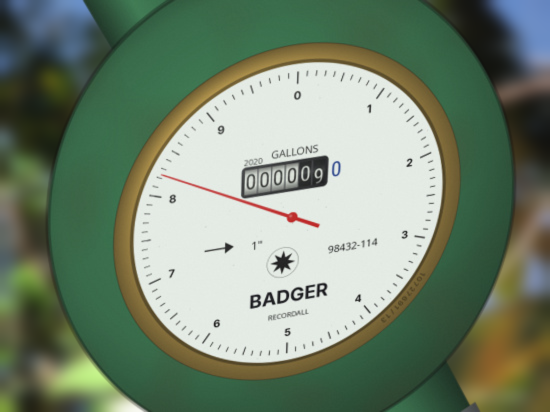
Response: 88.2 gal
